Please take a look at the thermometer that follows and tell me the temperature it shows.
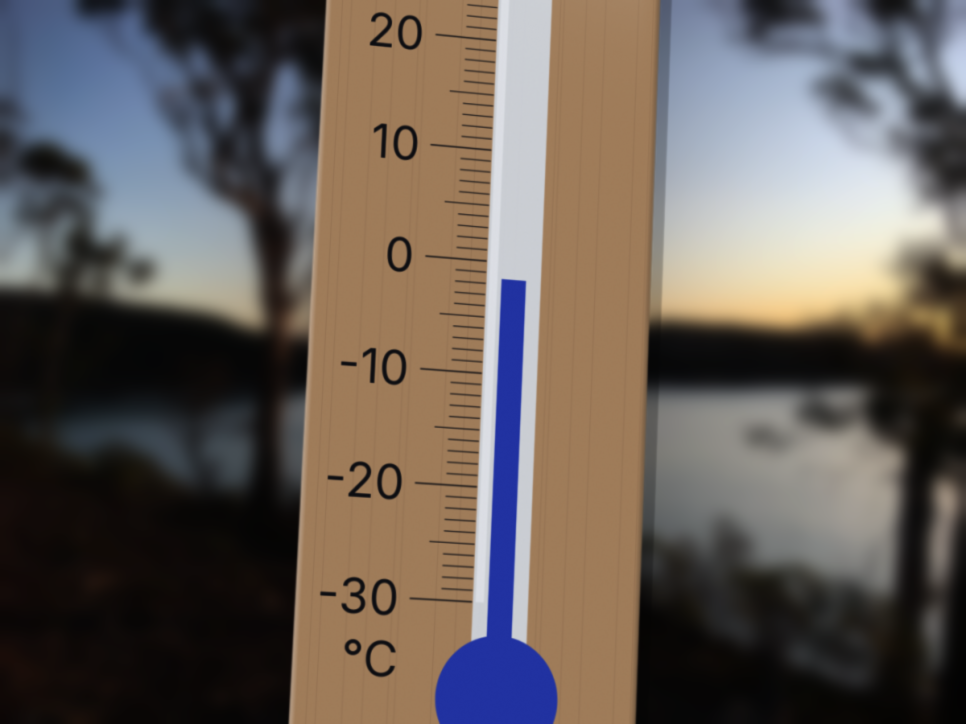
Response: -1.5 °C
